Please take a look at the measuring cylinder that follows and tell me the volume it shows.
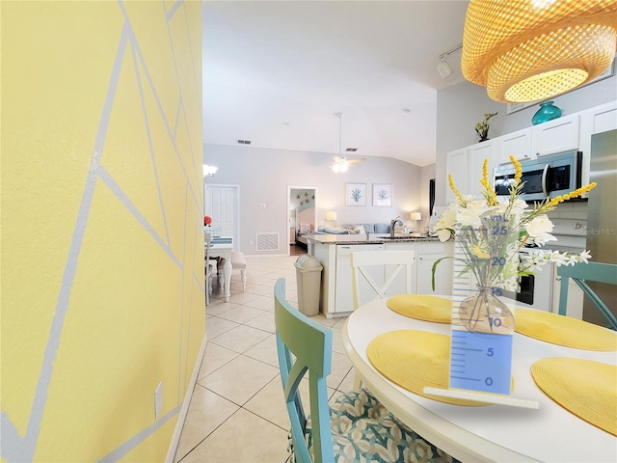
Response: 8 mL
